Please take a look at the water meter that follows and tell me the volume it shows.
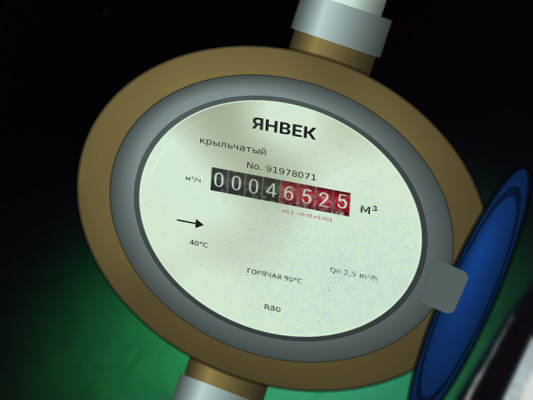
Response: 4.6525 m³
